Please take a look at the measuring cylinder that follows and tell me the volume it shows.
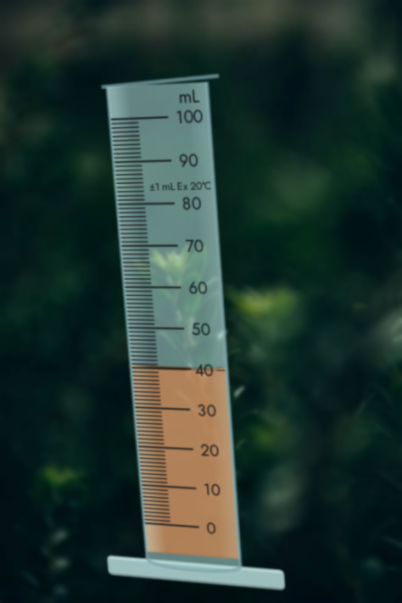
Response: 40 mL
